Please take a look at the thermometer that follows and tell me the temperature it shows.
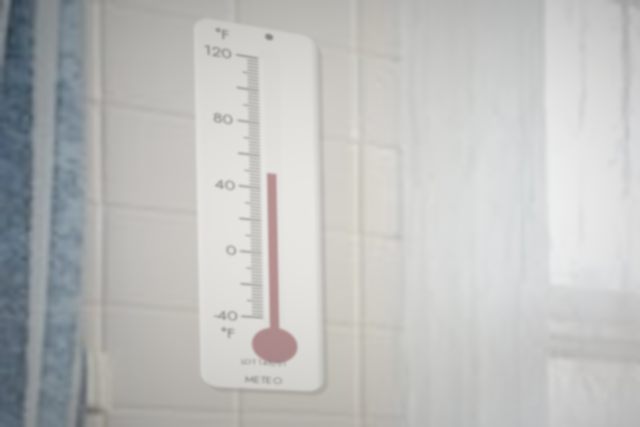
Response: 50 °F
